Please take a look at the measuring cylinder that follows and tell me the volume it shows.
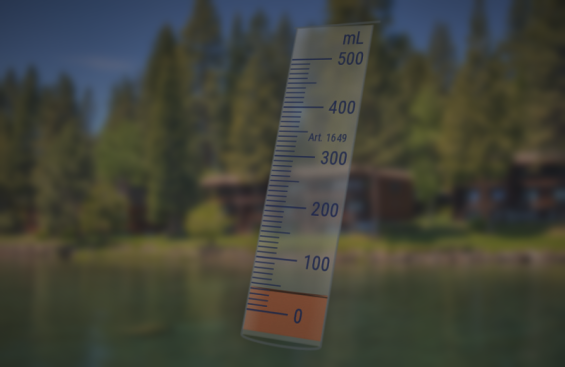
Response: 40 mL
